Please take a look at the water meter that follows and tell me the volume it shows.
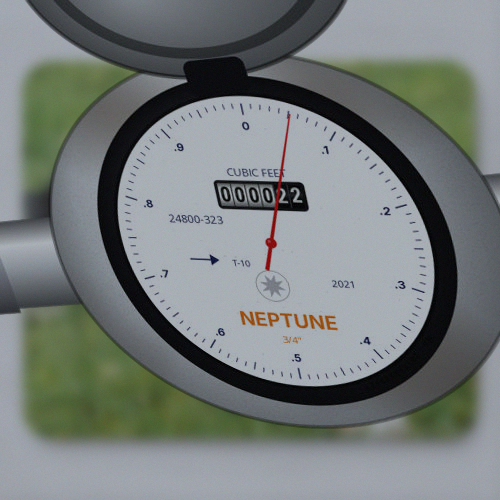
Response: 22.05 ft³
